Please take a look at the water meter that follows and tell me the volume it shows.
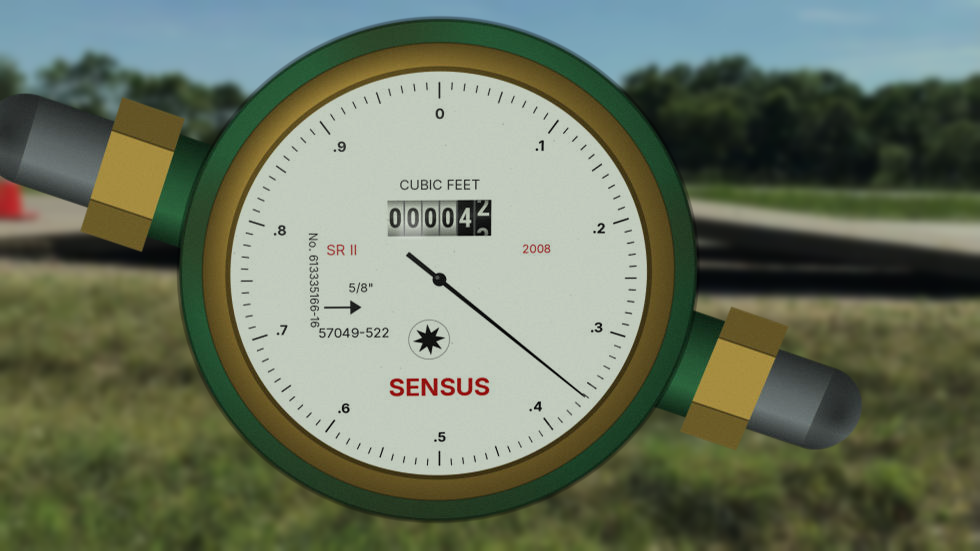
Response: 42.36 ft³
